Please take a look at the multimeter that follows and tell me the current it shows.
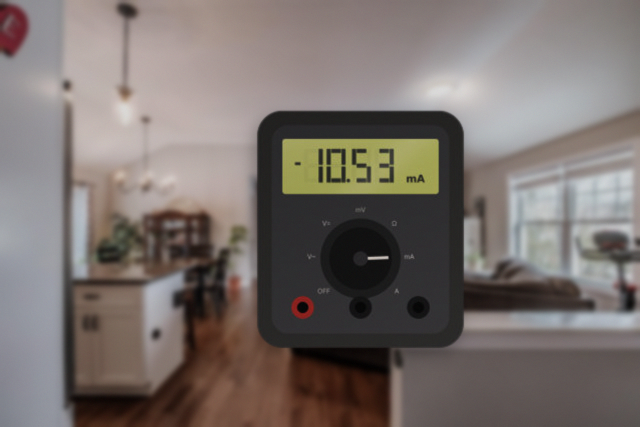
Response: -10.53 mA
